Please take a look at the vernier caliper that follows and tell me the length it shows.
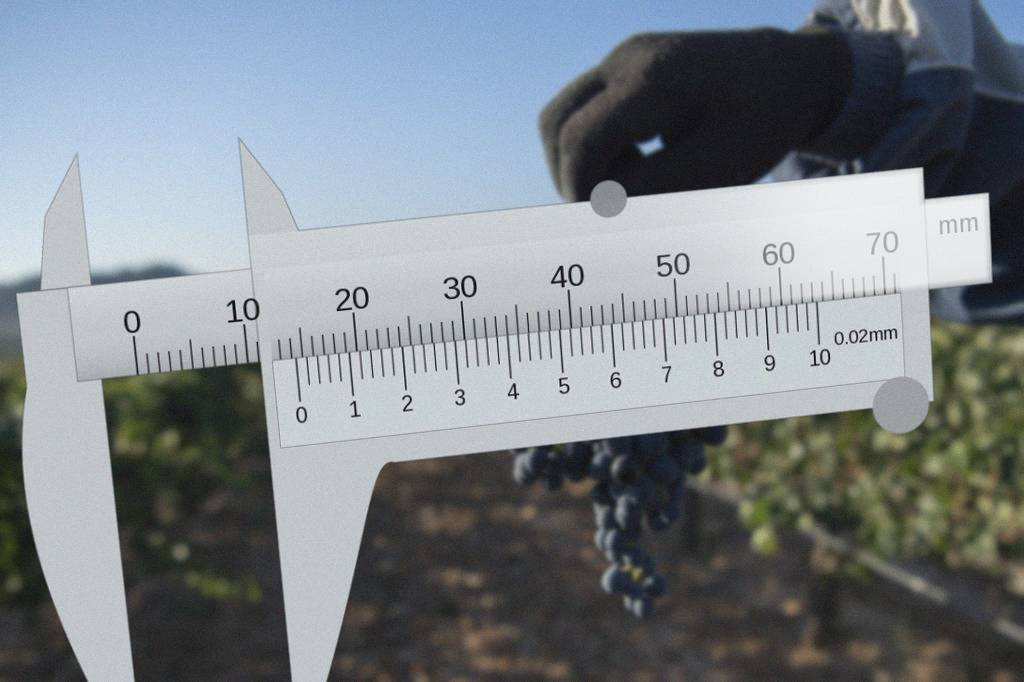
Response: 14.4 mm
